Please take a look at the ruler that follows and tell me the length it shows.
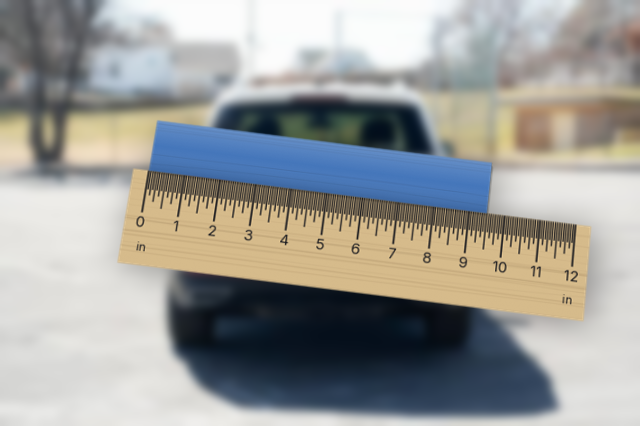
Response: 9.5 in
